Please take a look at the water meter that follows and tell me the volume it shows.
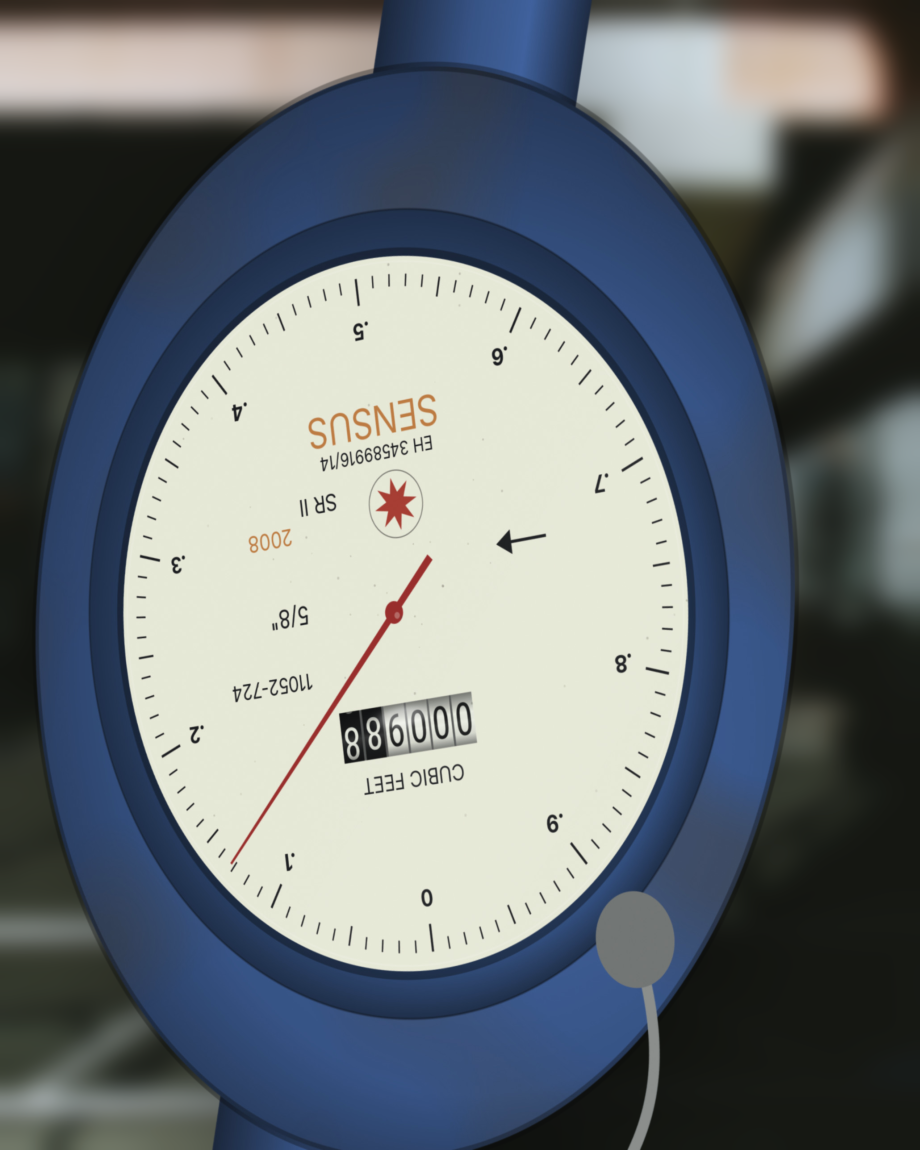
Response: 988.13 ft³
